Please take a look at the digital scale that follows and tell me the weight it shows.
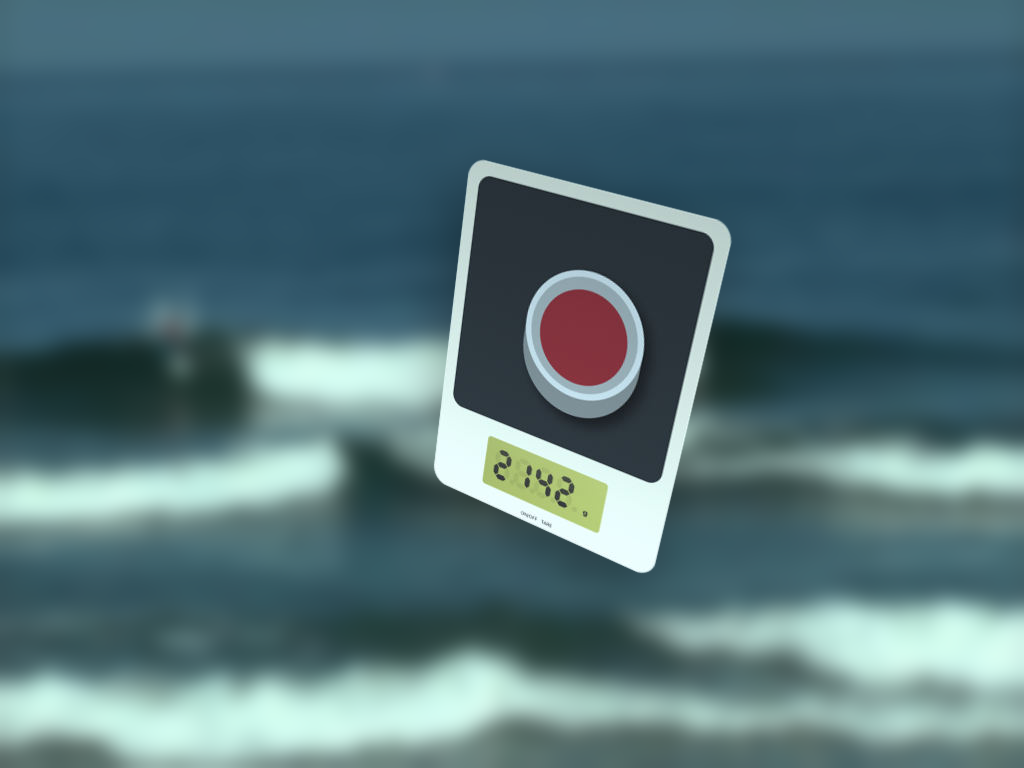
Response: 2142 g
